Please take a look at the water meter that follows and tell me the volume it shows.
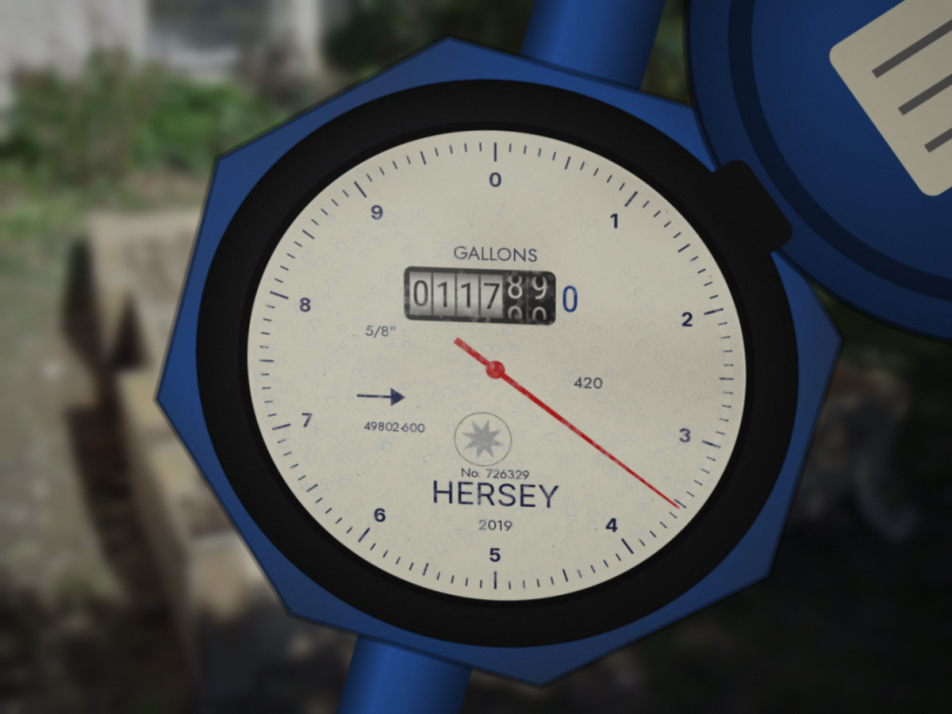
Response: 117893.5 gal
